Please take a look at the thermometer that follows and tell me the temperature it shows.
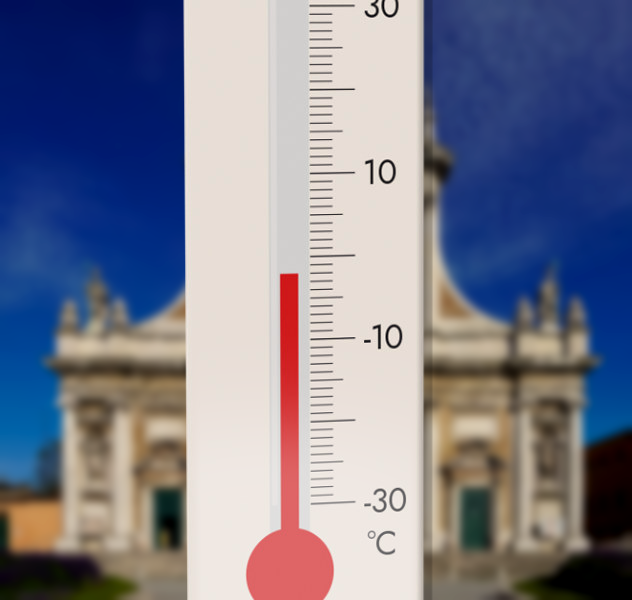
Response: -2 °C
